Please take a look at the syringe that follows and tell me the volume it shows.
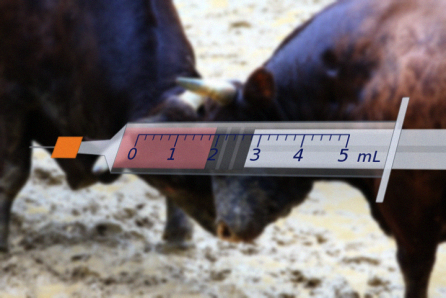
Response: 1.9 mL
